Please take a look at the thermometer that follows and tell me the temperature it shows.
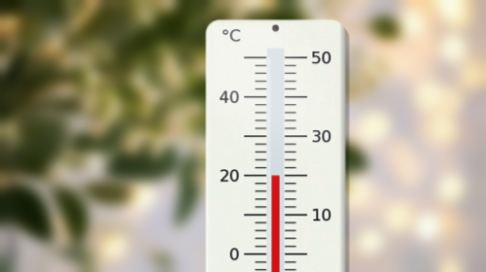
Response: 20 °C
